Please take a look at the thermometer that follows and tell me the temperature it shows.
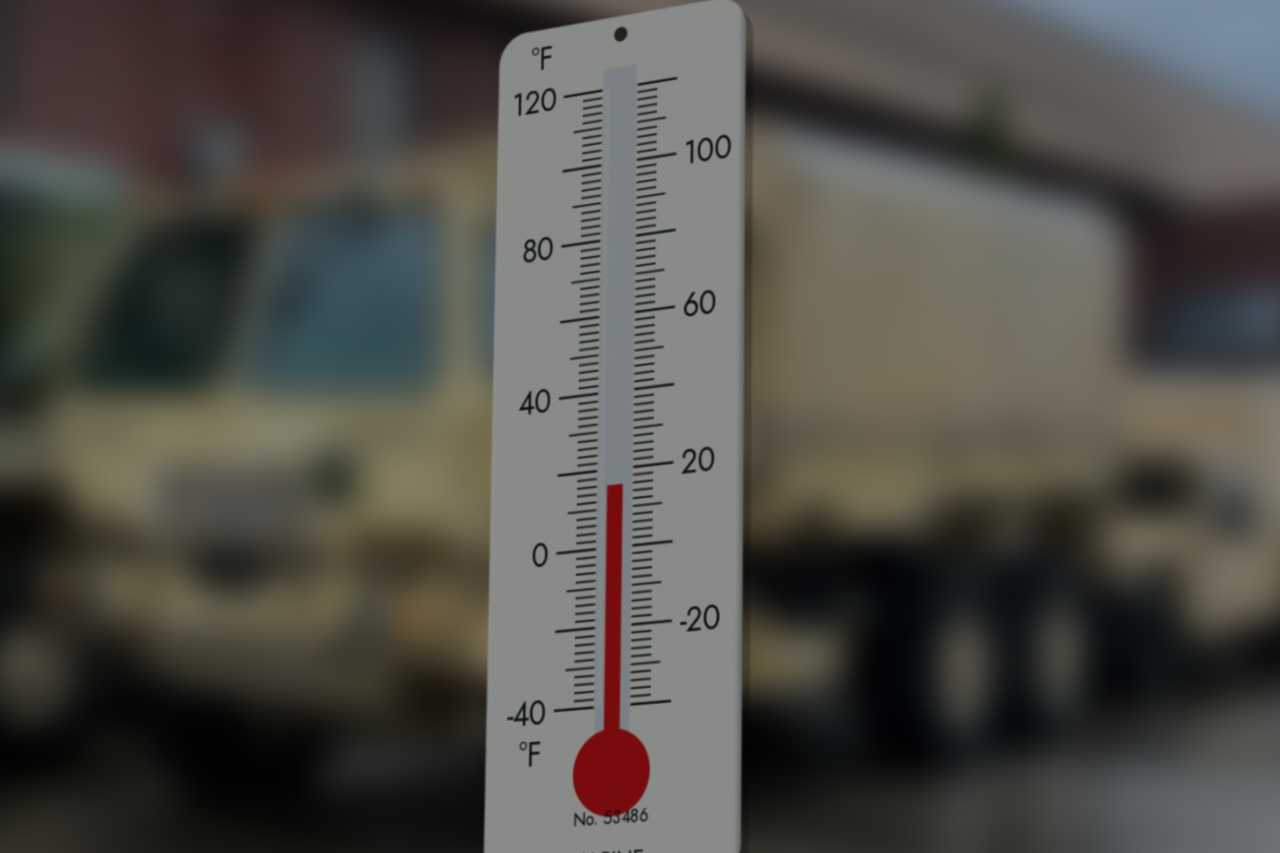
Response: 16 °F
